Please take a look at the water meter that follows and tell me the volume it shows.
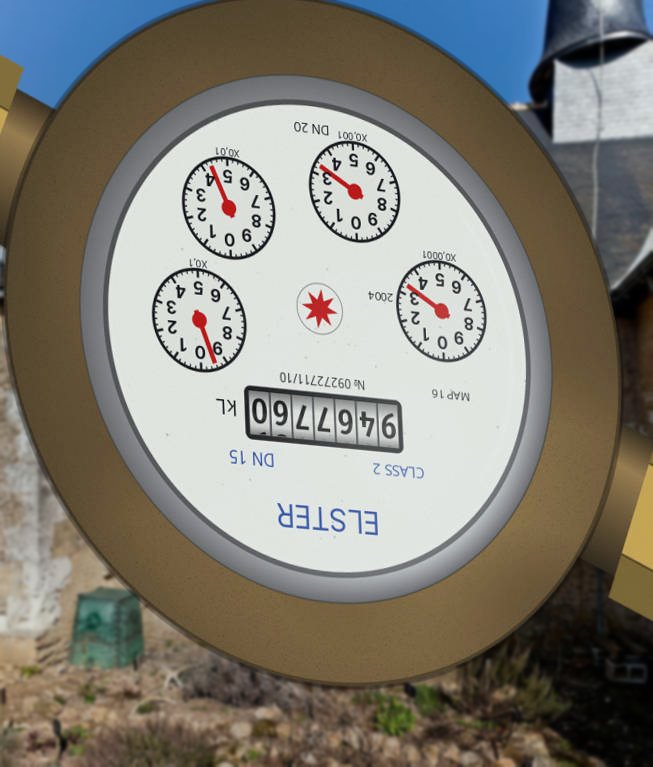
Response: 9467759.9433 kL
